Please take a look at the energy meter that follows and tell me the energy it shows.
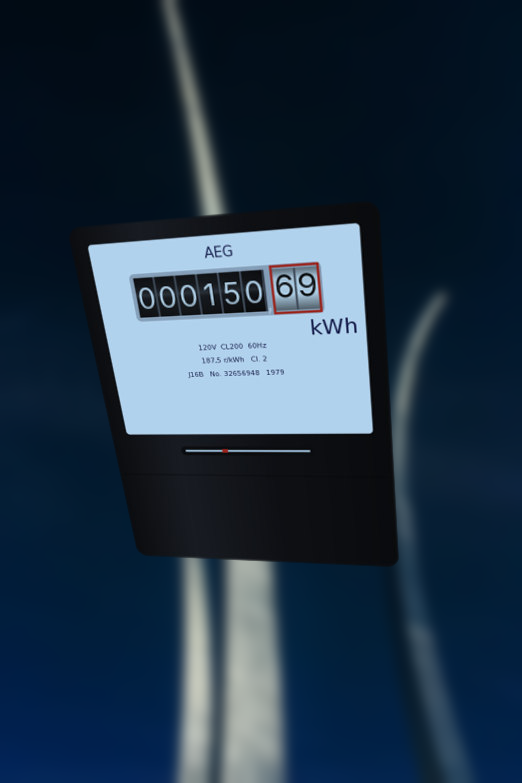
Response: 150.69 kWh
